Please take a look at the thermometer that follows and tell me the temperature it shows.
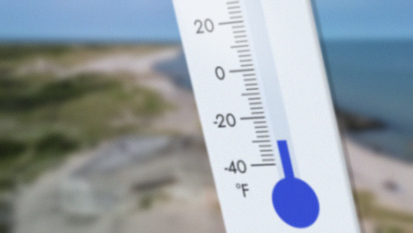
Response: -30 °F
